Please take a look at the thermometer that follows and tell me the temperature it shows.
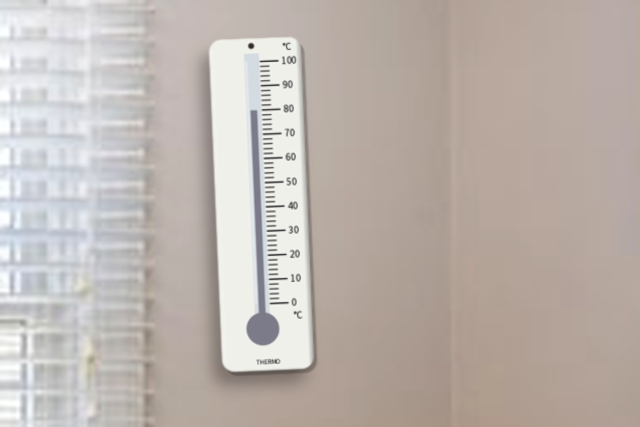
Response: 80 °C
